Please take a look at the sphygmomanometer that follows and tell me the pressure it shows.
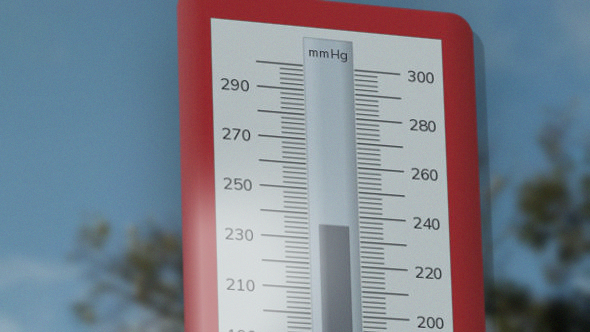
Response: 236 mmHg
